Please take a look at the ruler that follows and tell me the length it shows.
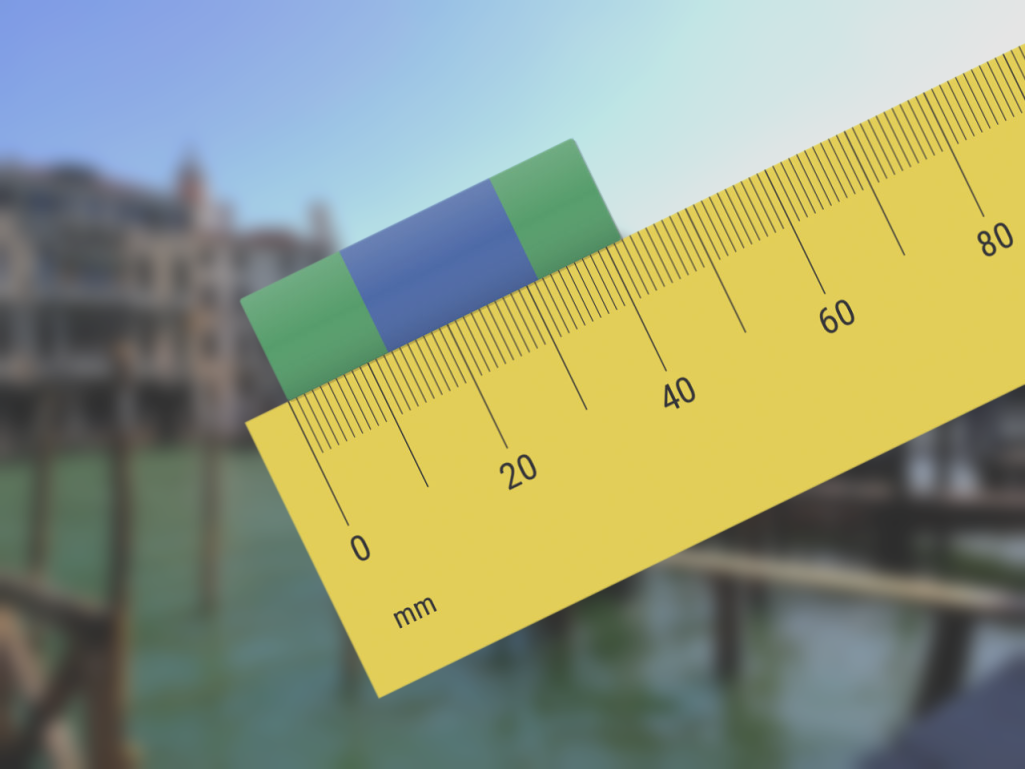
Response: 42 mm
